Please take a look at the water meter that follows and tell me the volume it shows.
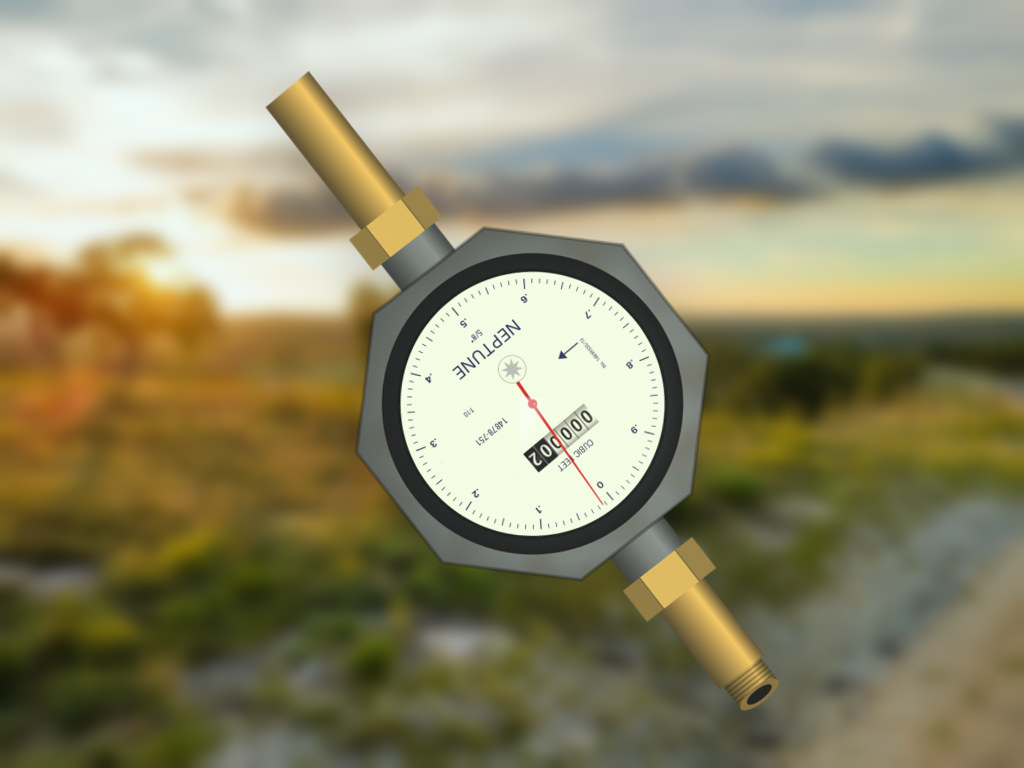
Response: 2.01 ft³
